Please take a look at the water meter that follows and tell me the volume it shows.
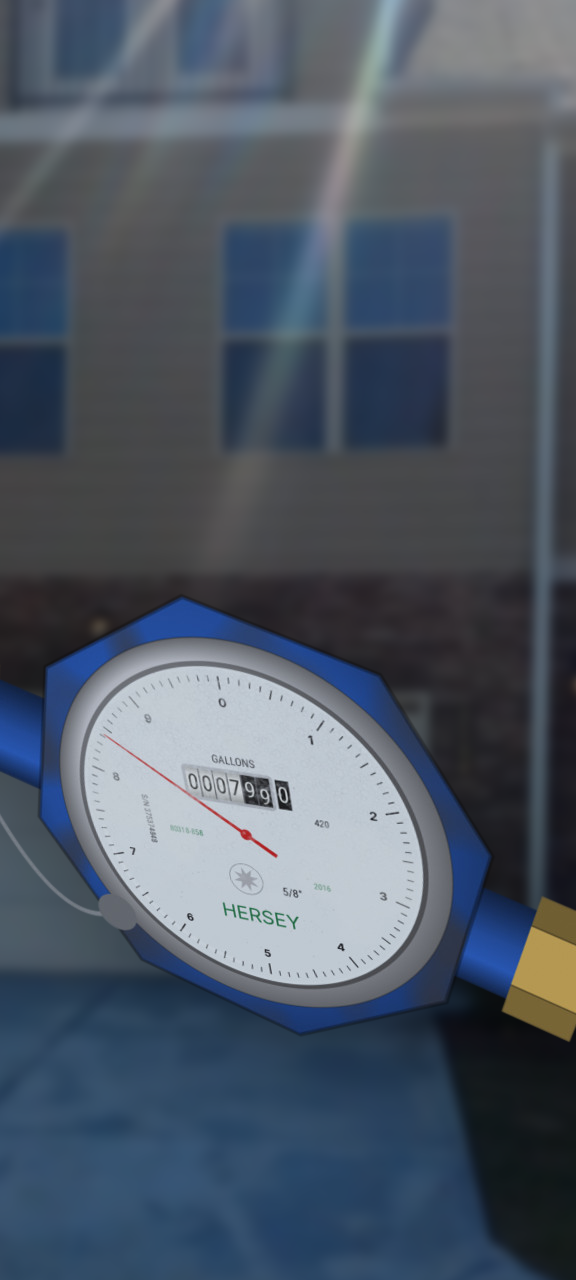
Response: 7988.4 gal
